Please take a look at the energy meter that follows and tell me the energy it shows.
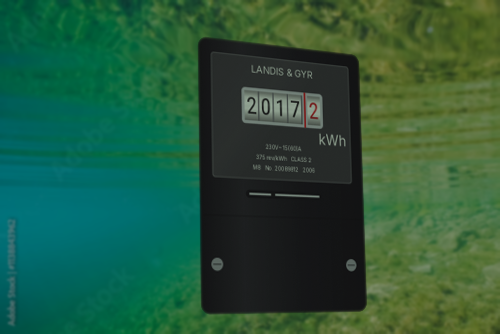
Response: 2017.2 kWh
